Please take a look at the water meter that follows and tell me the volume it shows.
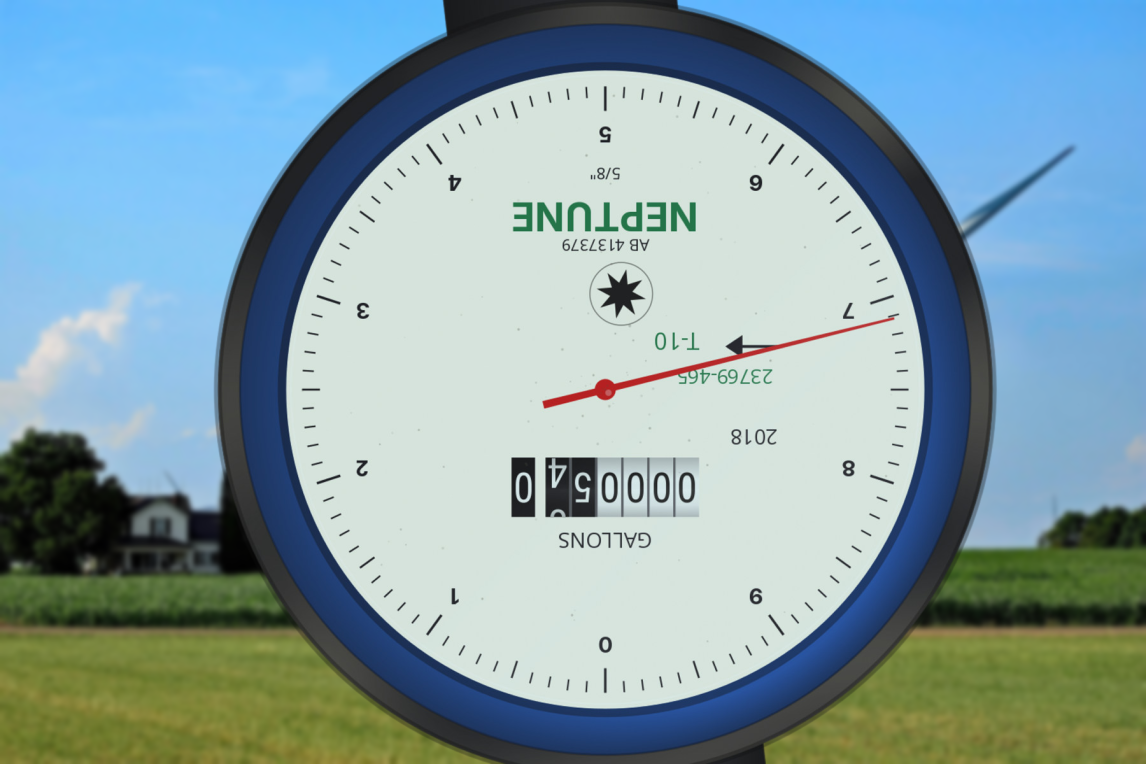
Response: 537.1 gal
